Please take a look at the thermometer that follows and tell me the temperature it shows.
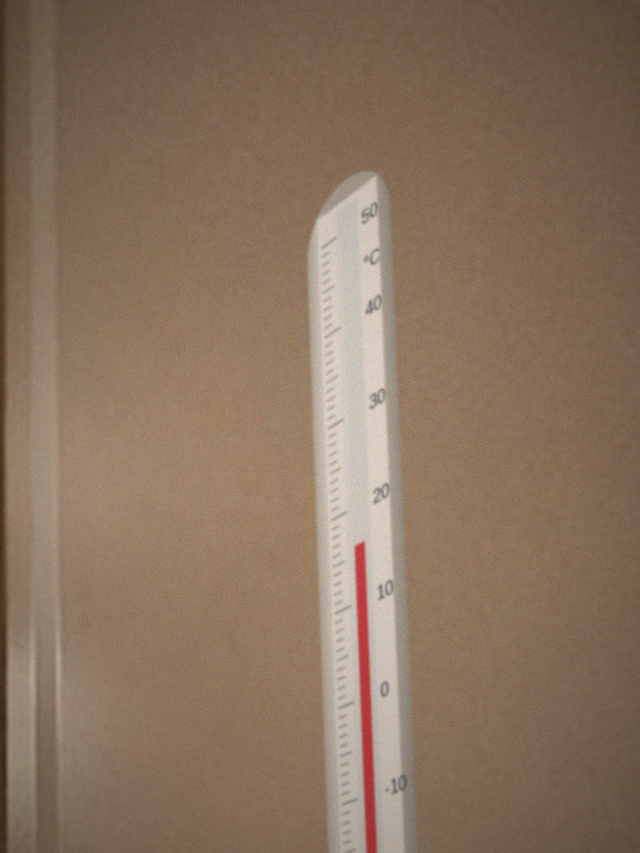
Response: 16 °C
